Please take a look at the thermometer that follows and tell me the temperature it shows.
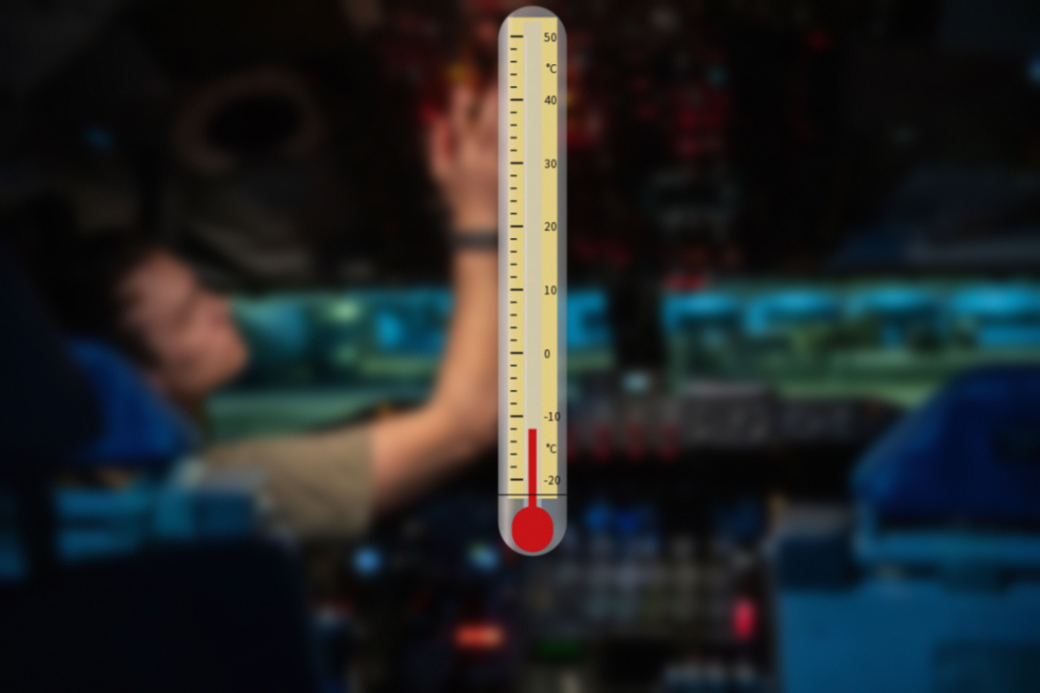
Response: -12 °C
